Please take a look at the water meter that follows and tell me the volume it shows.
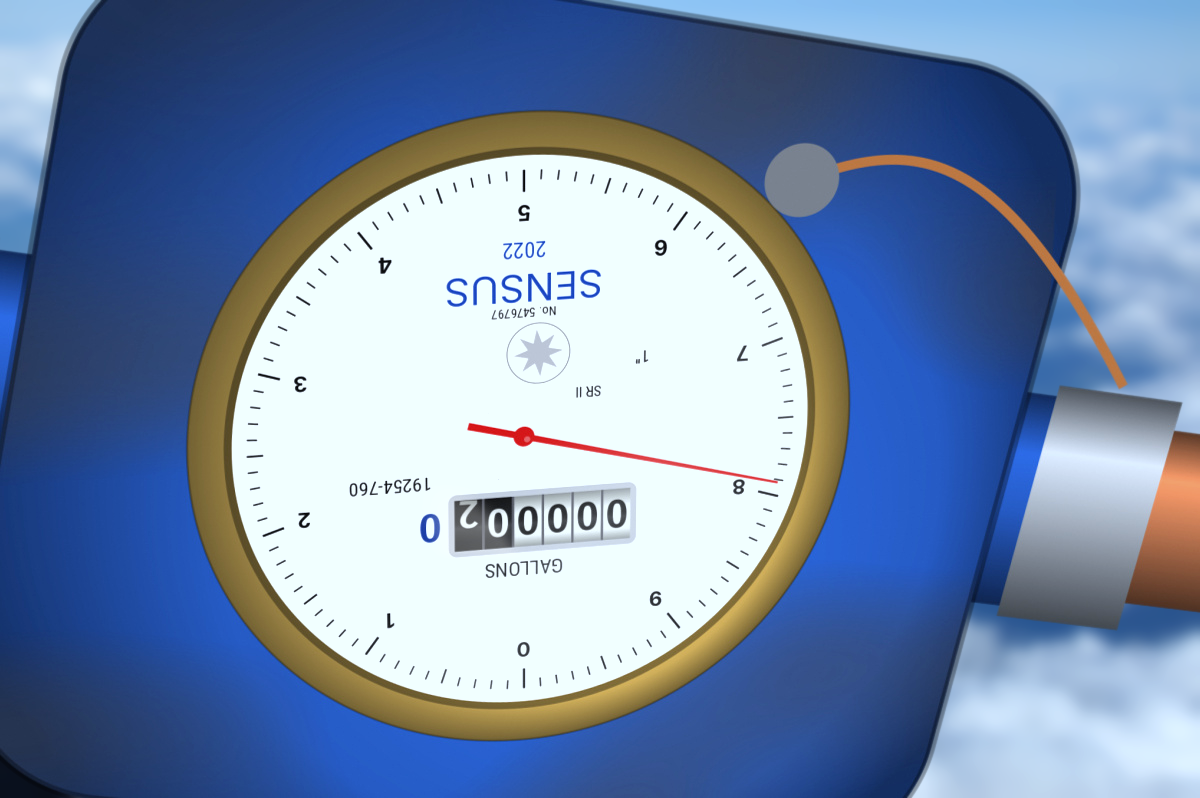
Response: 17.9 gal
